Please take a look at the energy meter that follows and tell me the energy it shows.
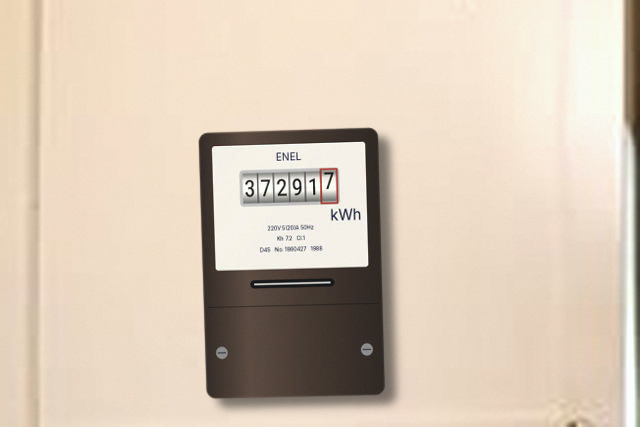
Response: 37291.7 kWh
